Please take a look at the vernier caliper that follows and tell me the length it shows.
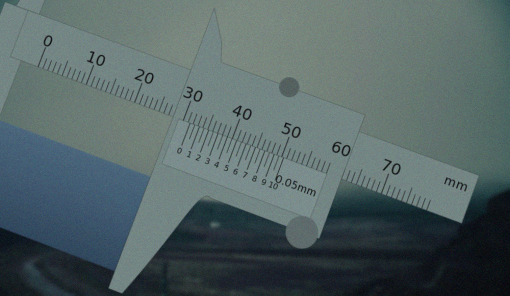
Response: 31.4 mm
